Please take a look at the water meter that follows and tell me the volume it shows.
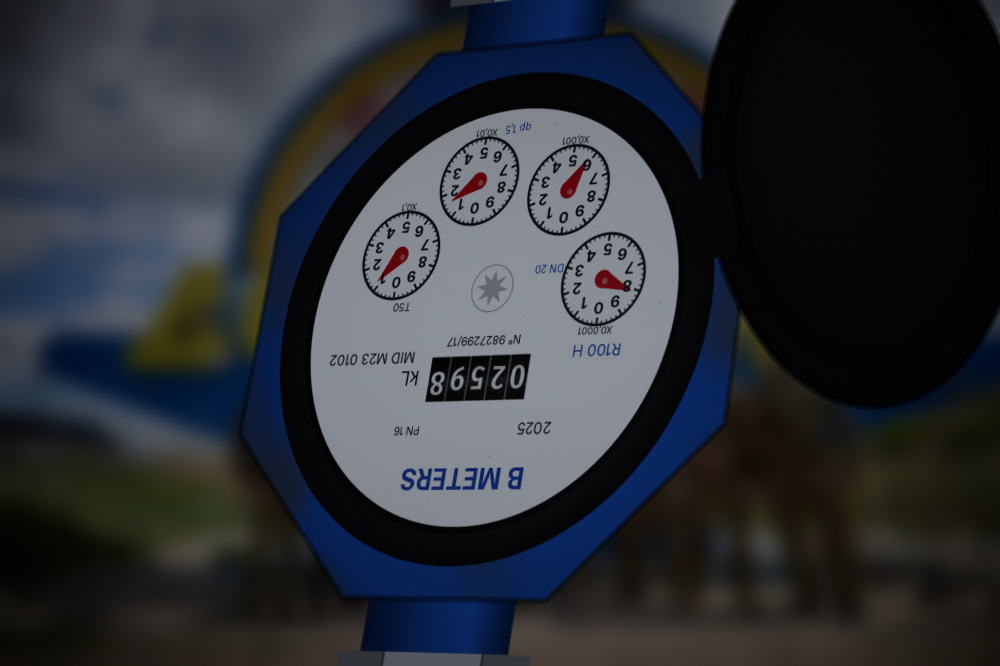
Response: 2598.1158 kL
